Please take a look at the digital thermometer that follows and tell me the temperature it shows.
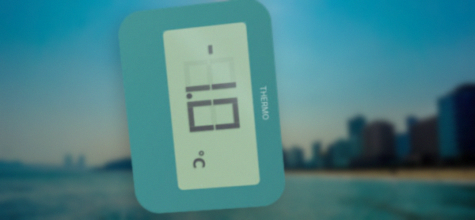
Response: -1.0 °C
